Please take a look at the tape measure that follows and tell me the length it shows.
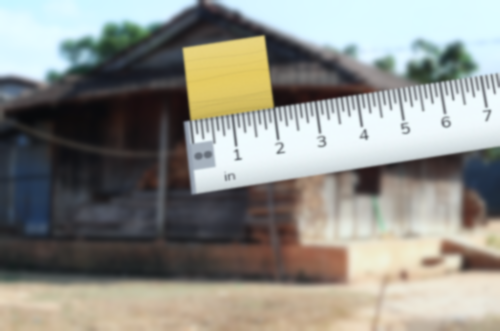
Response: 2 in
